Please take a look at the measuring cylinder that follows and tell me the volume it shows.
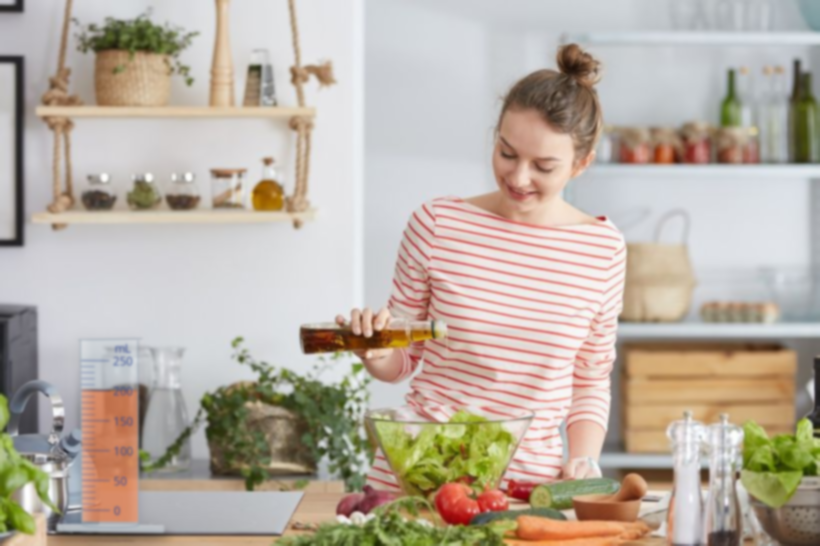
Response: 200 mL
